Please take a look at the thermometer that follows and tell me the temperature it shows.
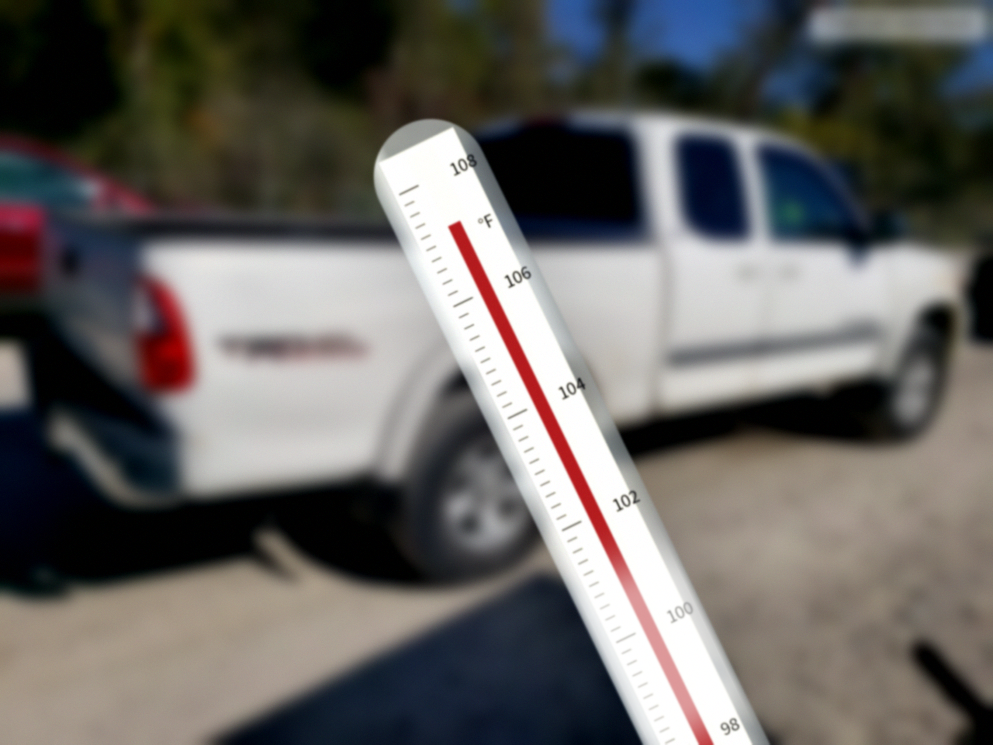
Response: 107.2 °F
